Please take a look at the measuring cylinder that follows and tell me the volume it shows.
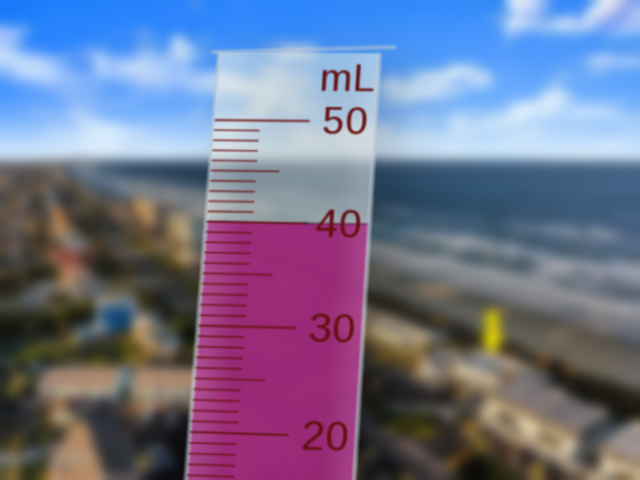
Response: 40 mL
